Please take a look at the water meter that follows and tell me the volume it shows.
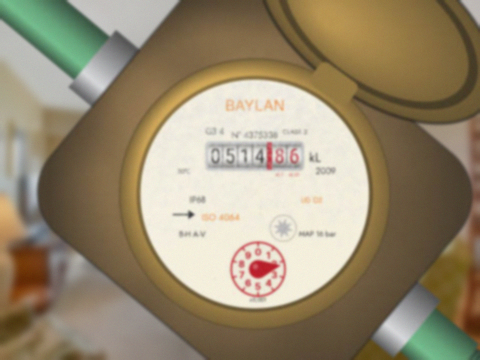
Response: 514.862 kL
